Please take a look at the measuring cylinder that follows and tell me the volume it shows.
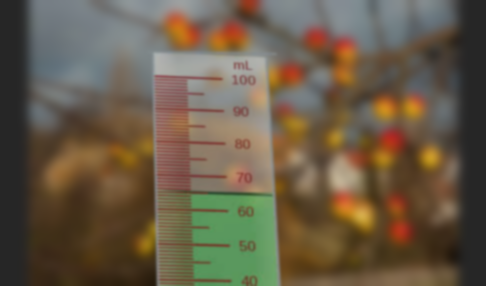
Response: 65 mL
